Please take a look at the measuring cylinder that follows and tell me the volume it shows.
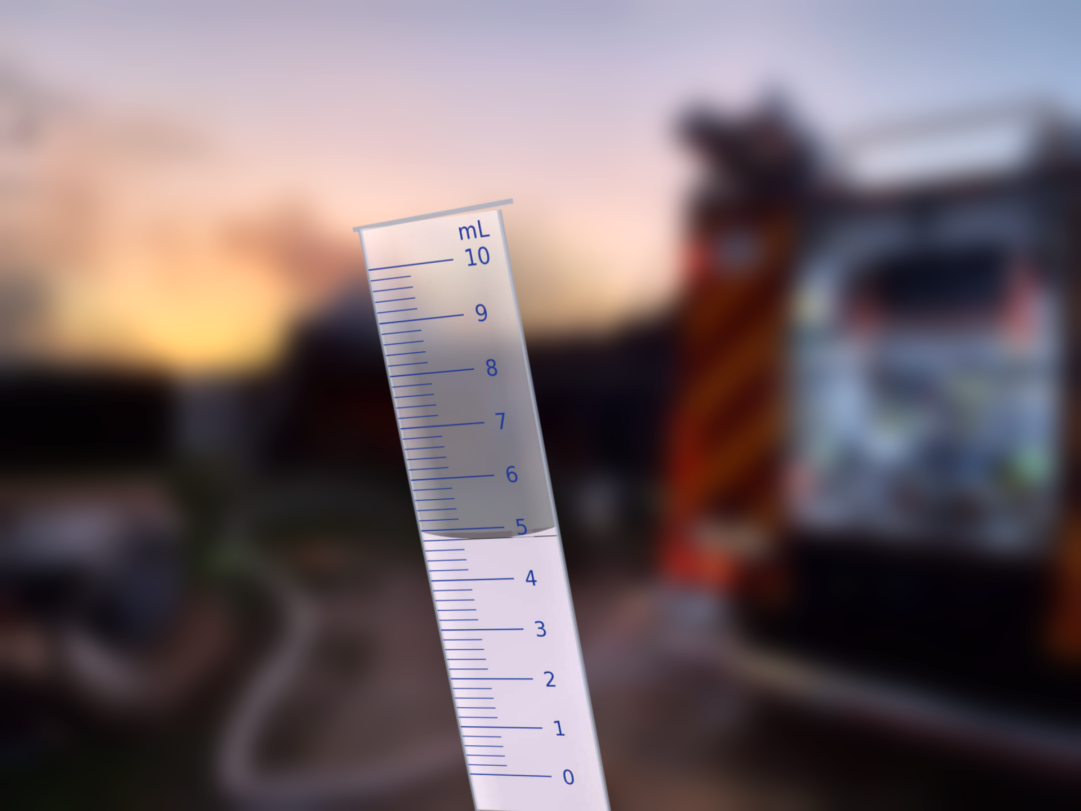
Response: 4.8 mL
